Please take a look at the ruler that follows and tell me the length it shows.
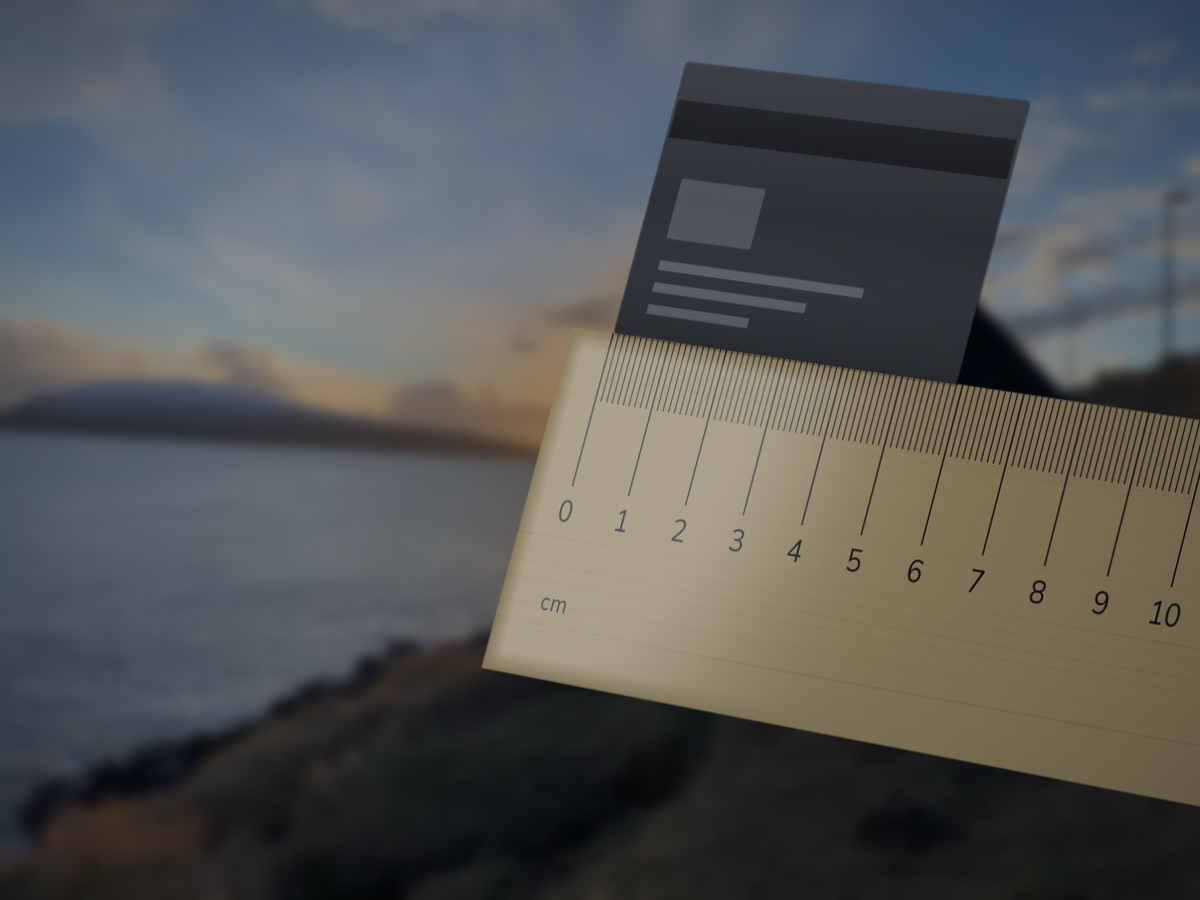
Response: 5.9 cm
